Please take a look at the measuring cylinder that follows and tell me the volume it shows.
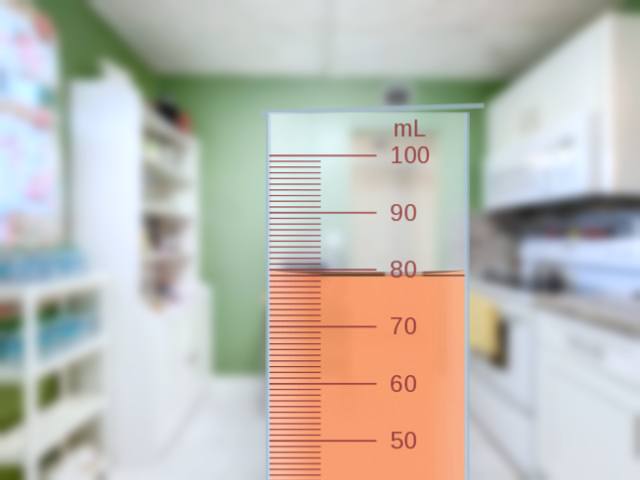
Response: 79 mL
